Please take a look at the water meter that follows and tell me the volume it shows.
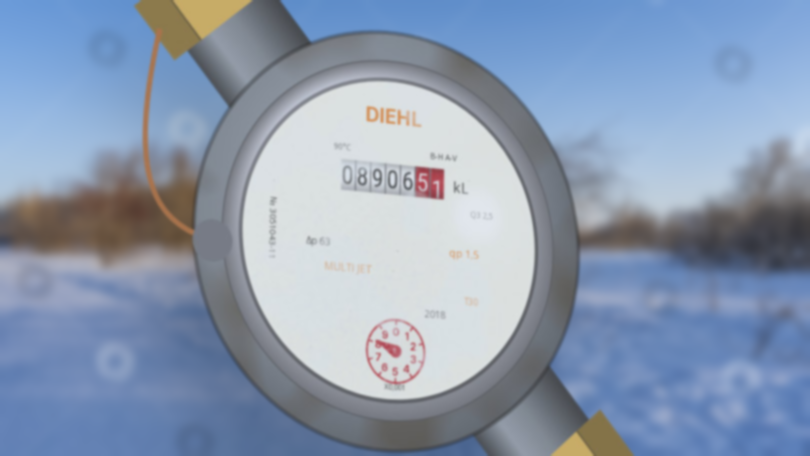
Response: 8906.508 kL
